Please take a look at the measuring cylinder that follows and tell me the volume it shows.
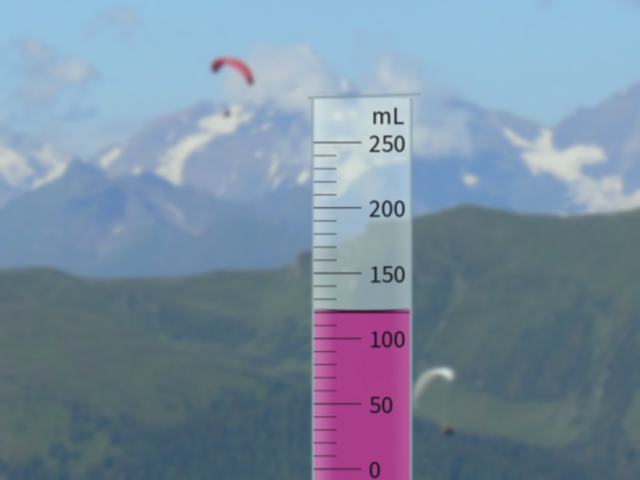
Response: 120 mL
